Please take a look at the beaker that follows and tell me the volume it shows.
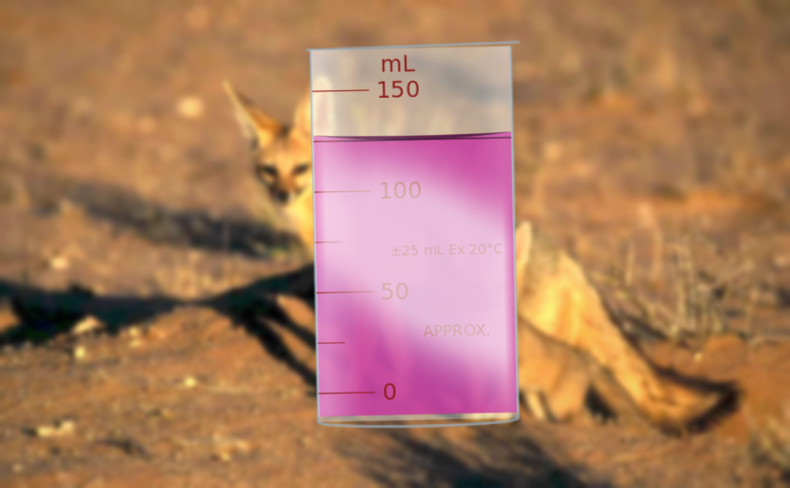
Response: 125 mL
